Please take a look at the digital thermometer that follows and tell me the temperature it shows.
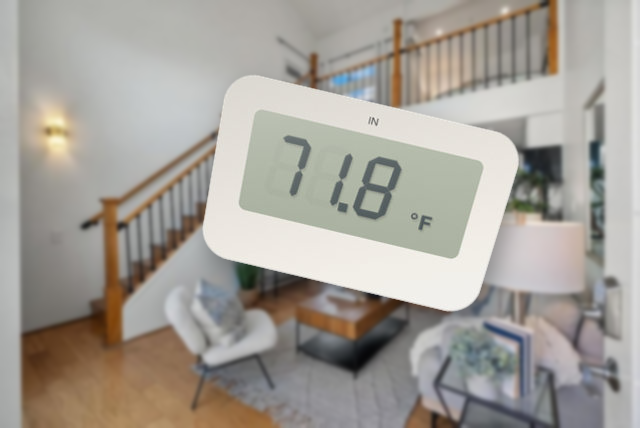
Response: 71.8 °F
